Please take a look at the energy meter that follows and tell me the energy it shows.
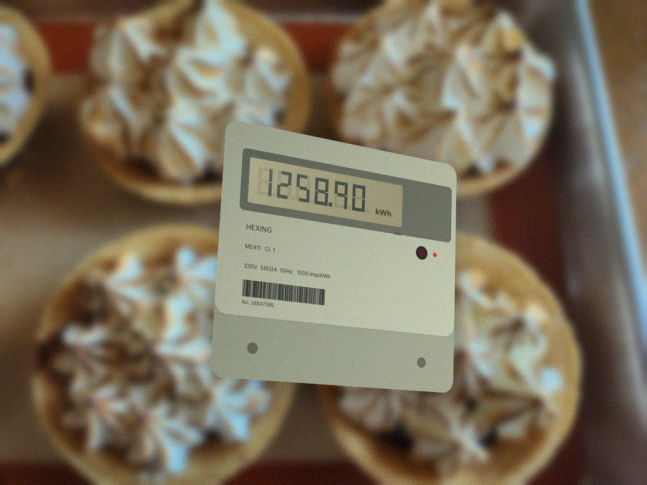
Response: 1258.90 kWh
